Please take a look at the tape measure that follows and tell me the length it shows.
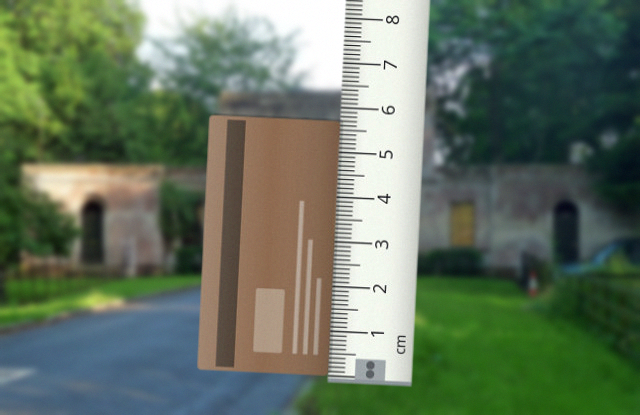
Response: 5.7 cm
